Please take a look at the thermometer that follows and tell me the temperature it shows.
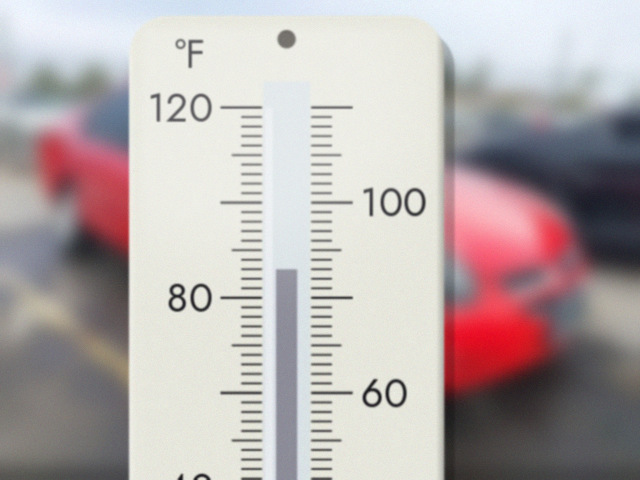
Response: 86 °F
